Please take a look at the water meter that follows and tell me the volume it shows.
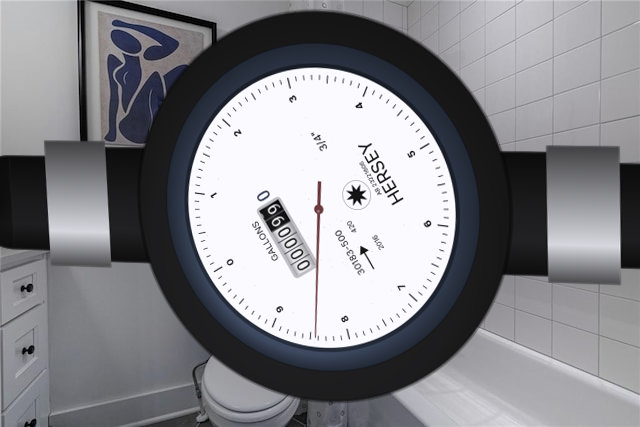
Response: 988.4 gal
